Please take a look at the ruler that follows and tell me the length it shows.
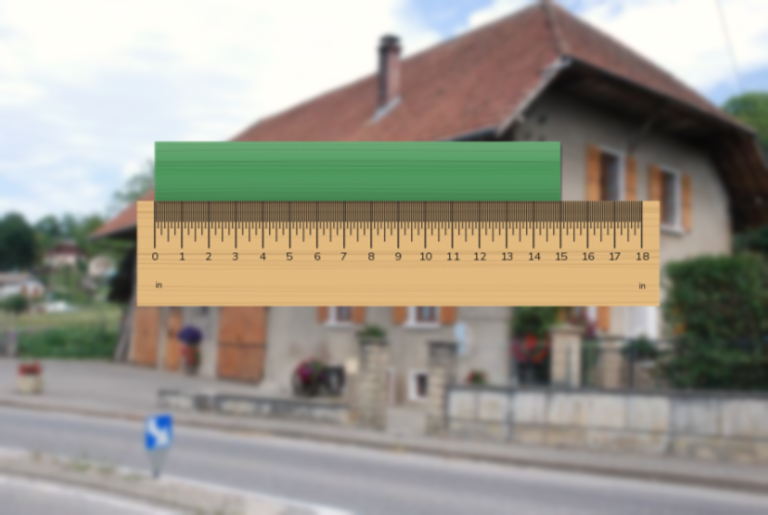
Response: 15 in
